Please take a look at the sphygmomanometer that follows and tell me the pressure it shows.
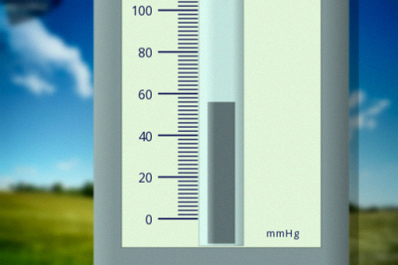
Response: 56 mmHg
